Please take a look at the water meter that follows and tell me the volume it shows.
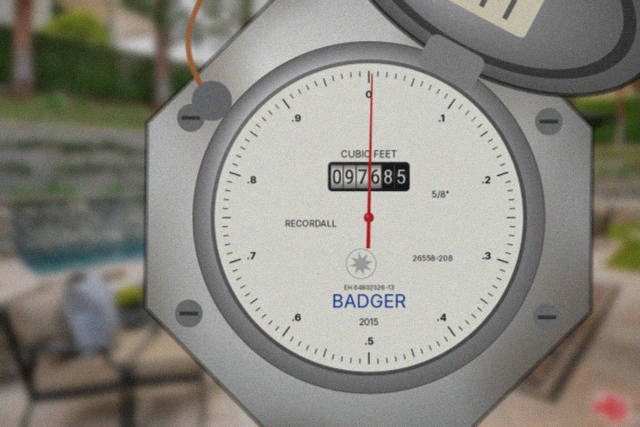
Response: 97685.00 ft³
